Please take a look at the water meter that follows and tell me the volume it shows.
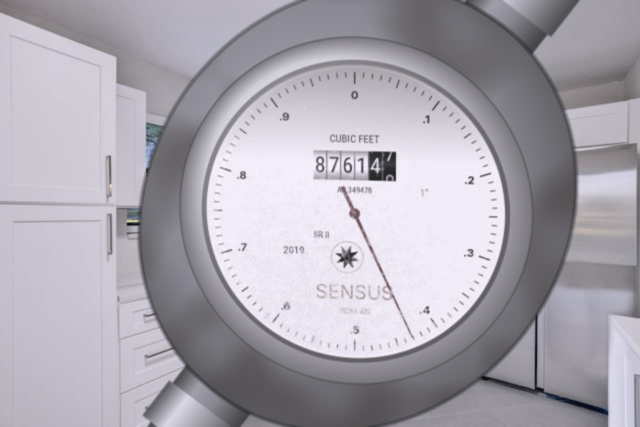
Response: 876147.43 ft³
